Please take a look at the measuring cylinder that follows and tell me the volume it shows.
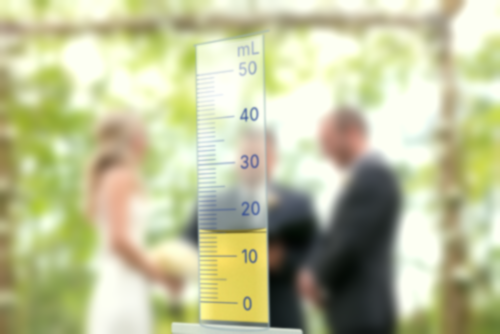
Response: 15 mL
